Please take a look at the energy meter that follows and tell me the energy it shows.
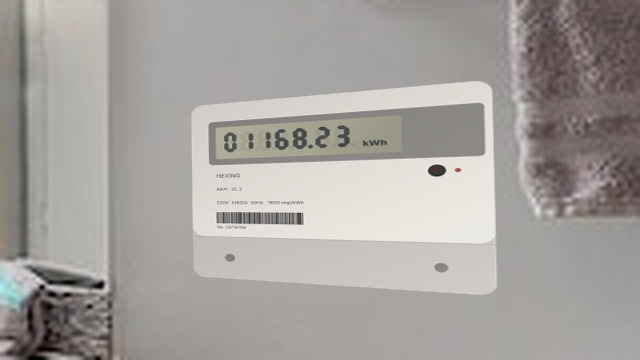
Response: 1168.23 kWh
